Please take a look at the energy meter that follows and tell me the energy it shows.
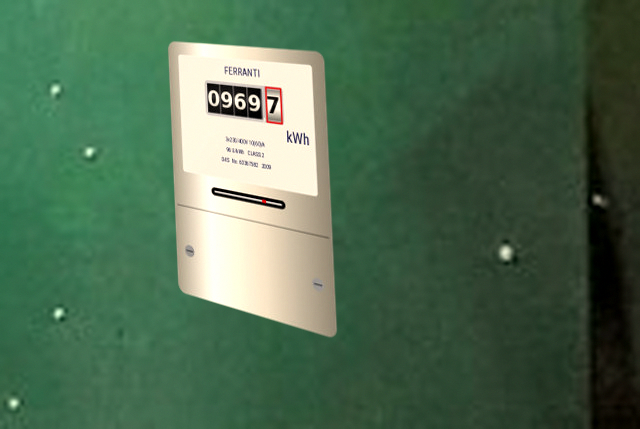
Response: 969.7 kWh
